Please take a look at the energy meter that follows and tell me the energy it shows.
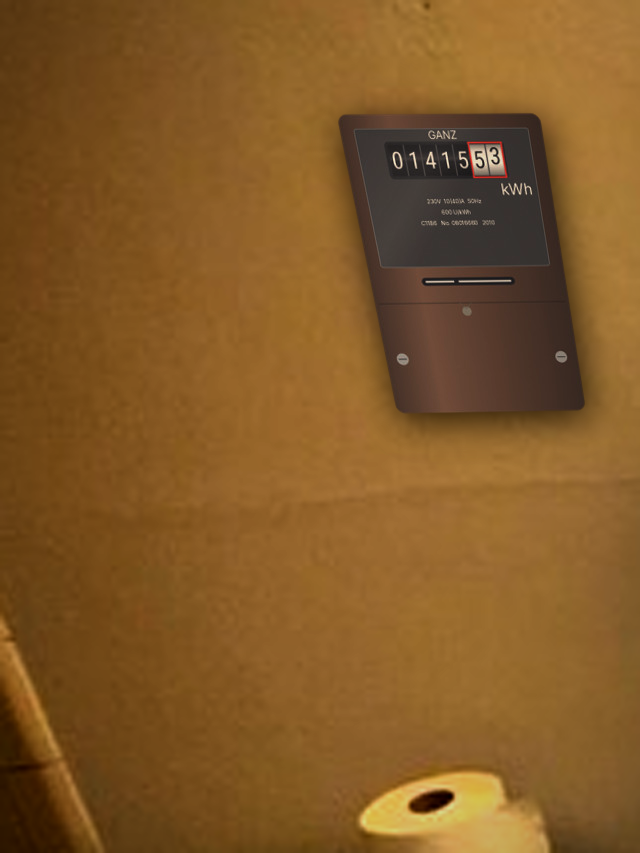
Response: 1415.53 kWh
